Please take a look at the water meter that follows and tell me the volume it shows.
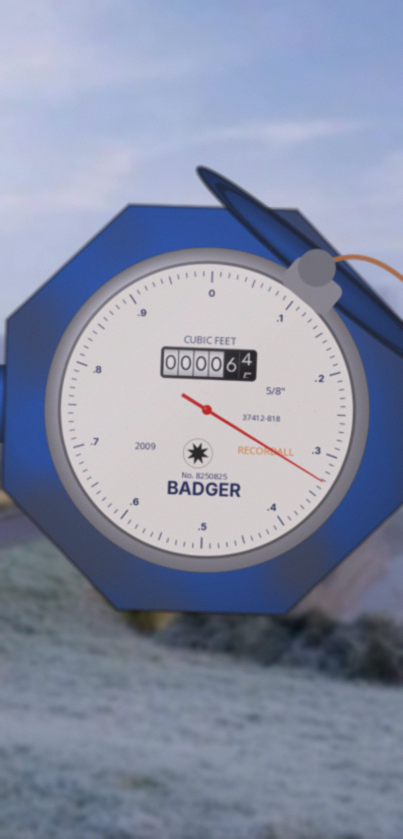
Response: 64.33 ft³
